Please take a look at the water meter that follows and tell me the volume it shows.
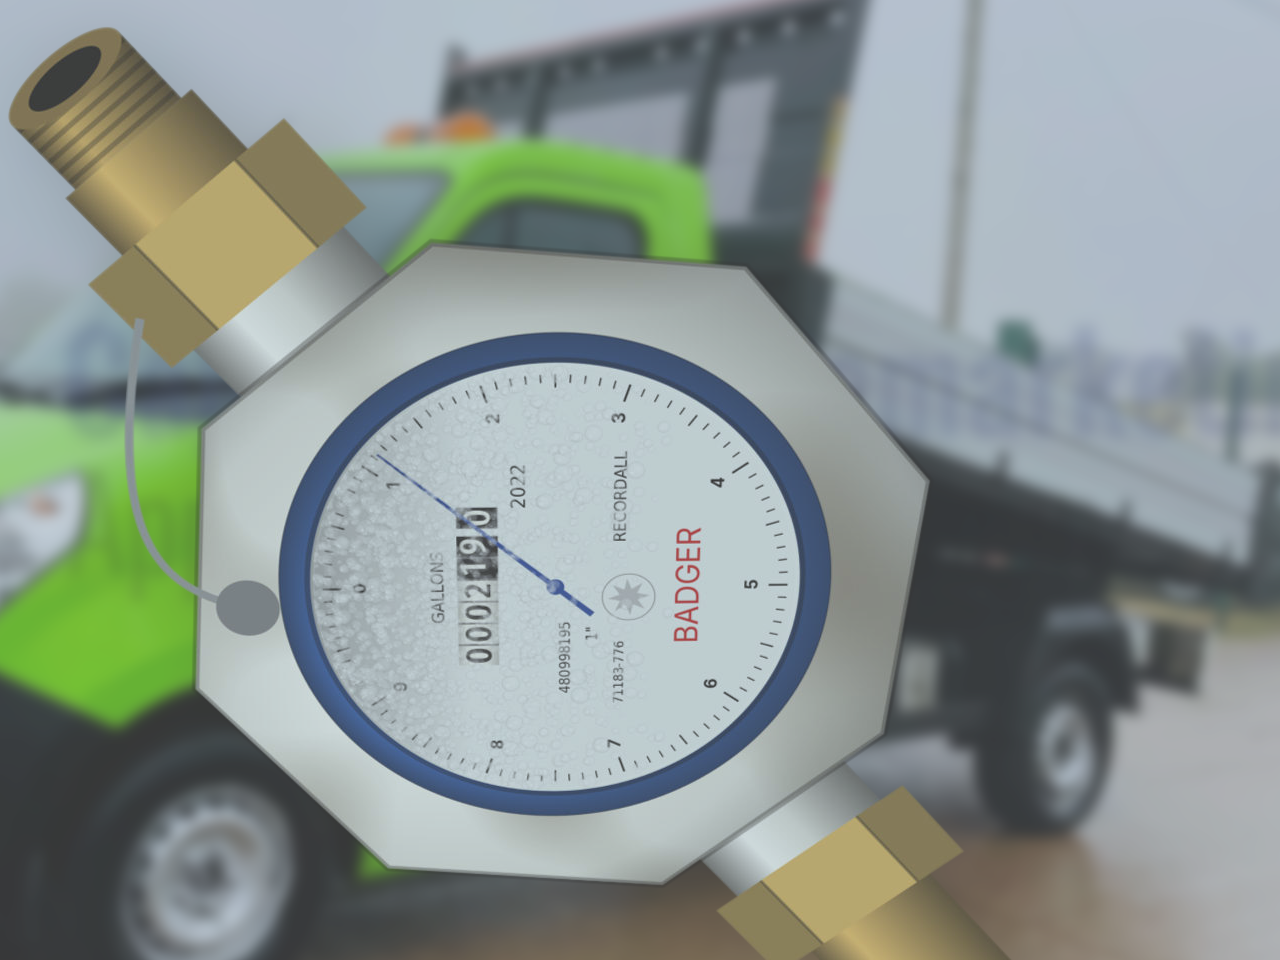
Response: 2191.1 gal
